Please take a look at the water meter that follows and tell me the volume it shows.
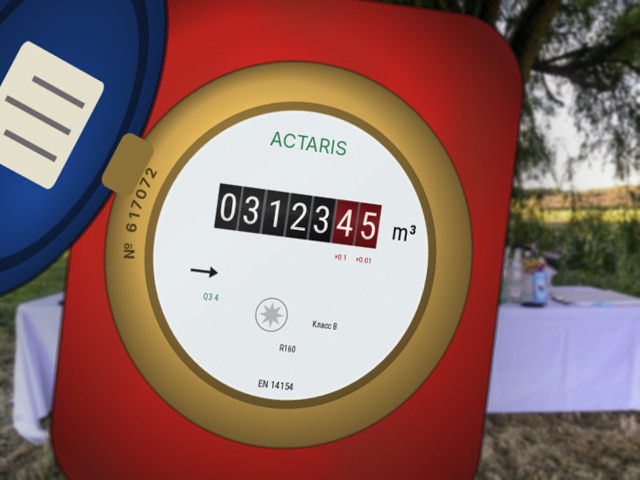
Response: 3123.45 m³
